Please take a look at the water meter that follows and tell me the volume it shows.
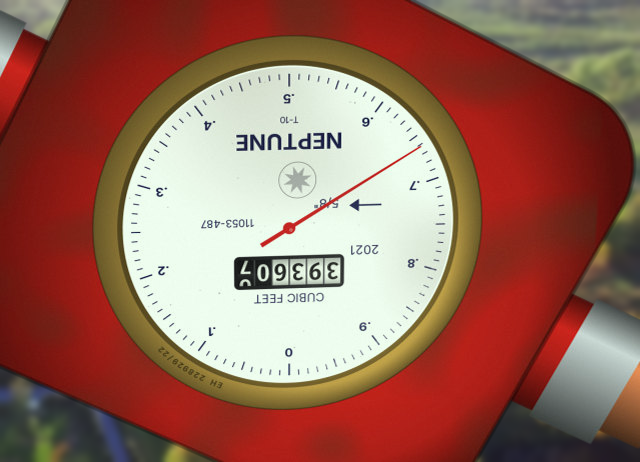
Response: 393606.66 ft³
